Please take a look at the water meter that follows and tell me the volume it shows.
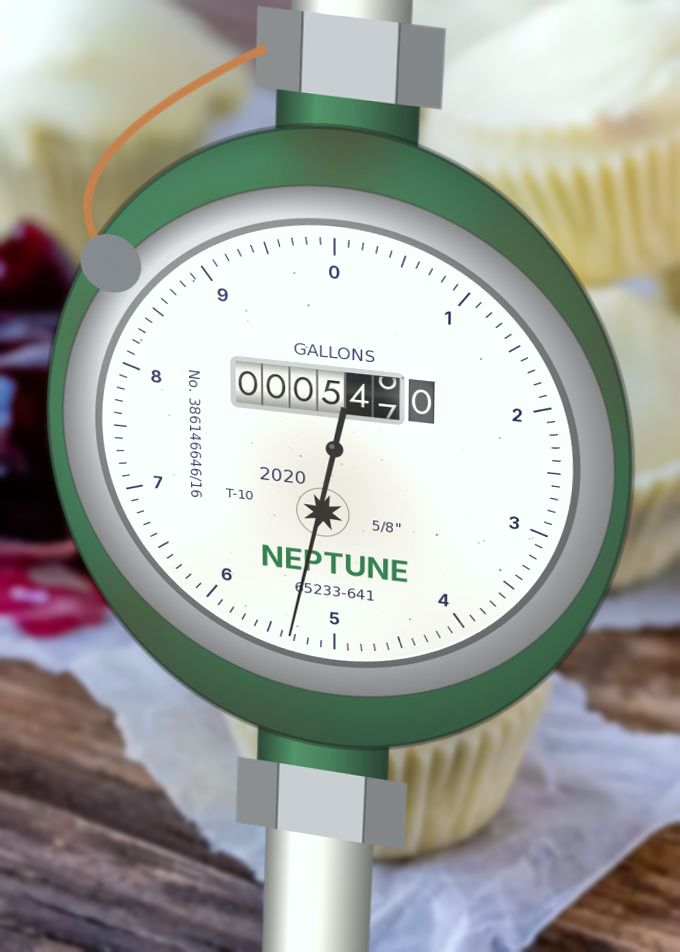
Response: 5465.3 gal
